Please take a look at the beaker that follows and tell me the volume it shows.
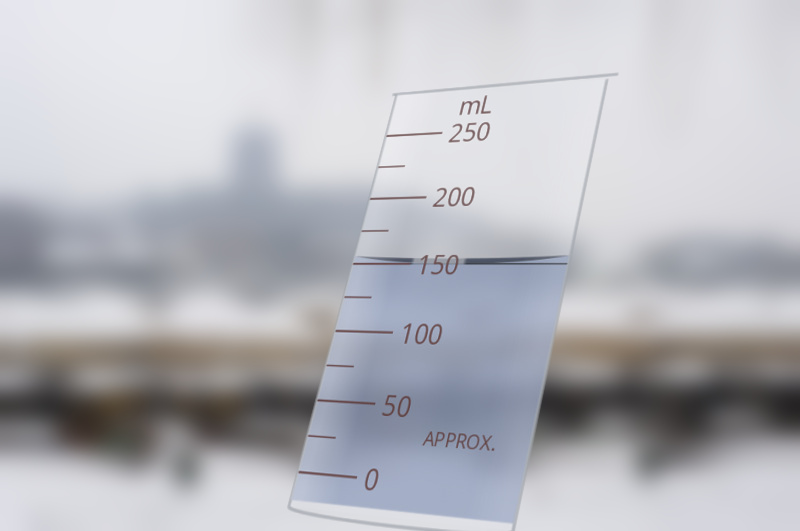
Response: 150 mL
